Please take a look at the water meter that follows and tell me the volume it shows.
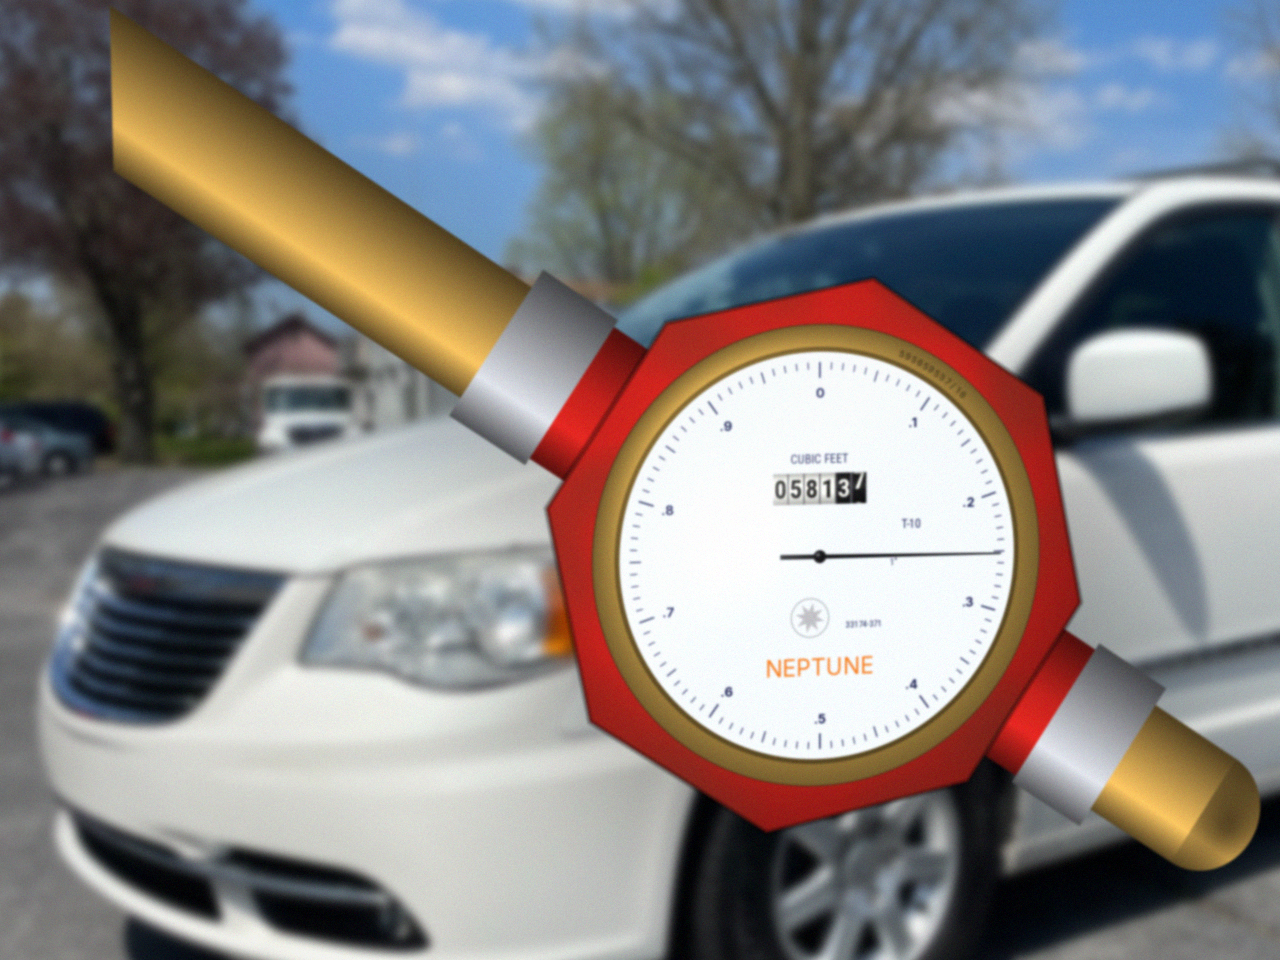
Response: 58137.25 ft³
